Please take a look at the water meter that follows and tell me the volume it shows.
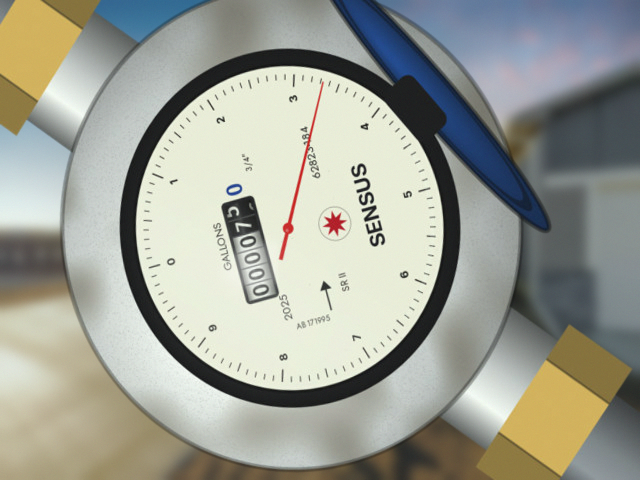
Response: 753.3 gal
